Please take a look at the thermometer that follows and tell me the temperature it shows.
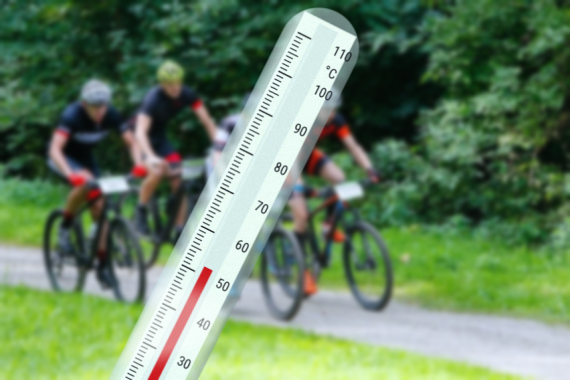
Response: 52 °C
